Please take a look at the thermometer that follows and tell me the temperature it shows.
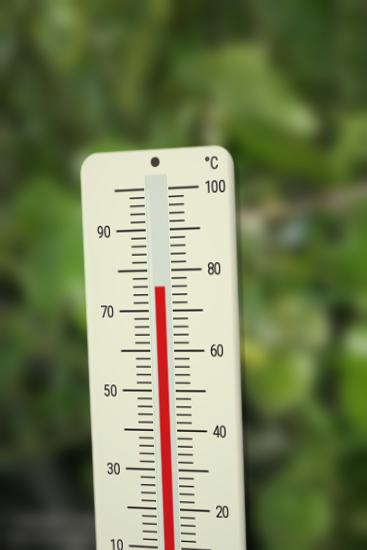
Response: 76 °C
